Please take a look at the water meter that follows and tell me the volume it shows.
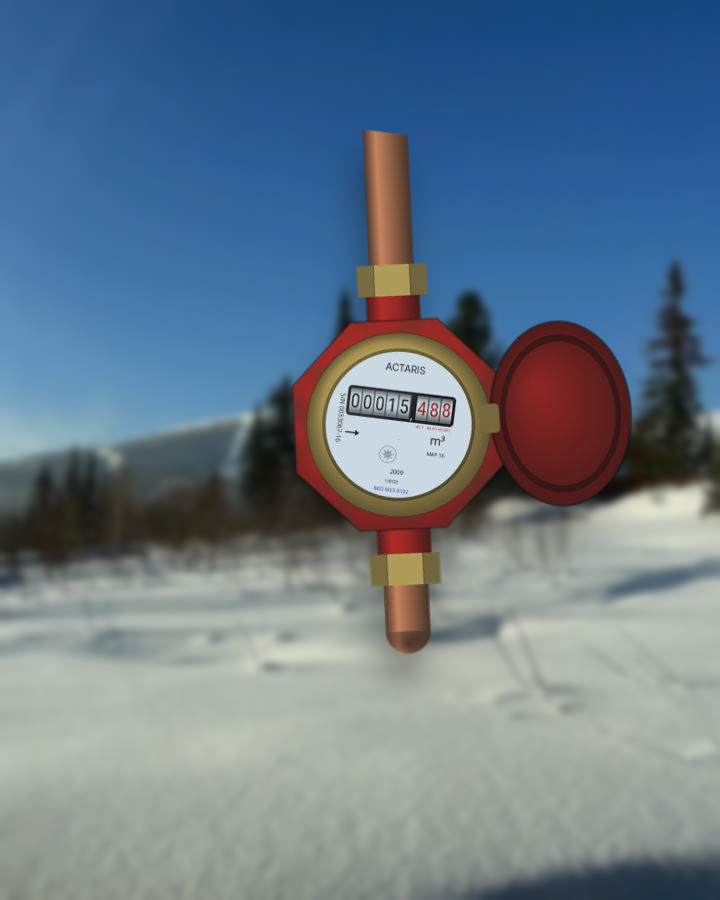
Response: 15.488 m³
